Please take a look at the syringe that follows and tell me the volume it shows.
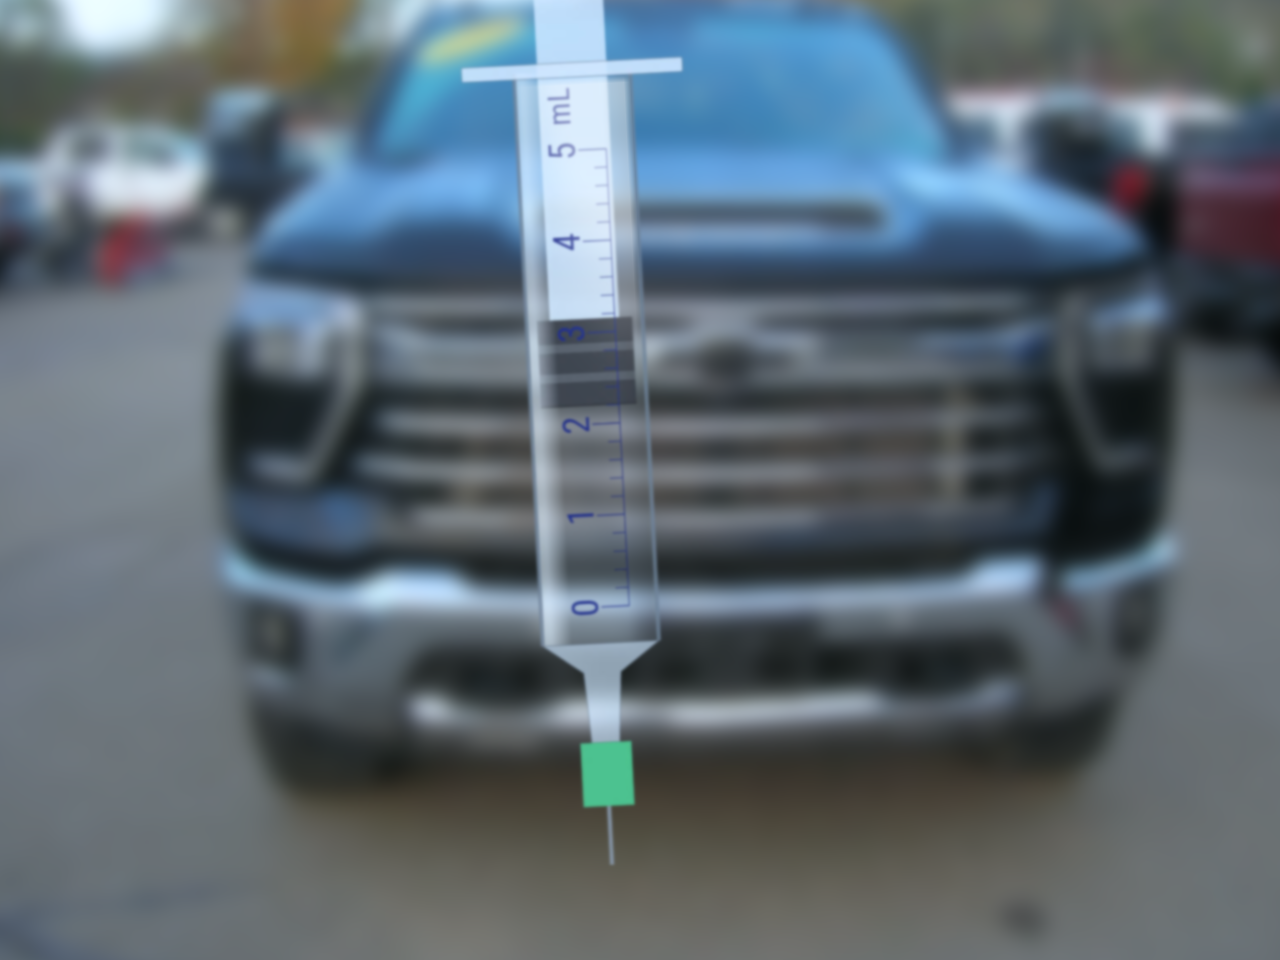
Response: 2.2 mL
